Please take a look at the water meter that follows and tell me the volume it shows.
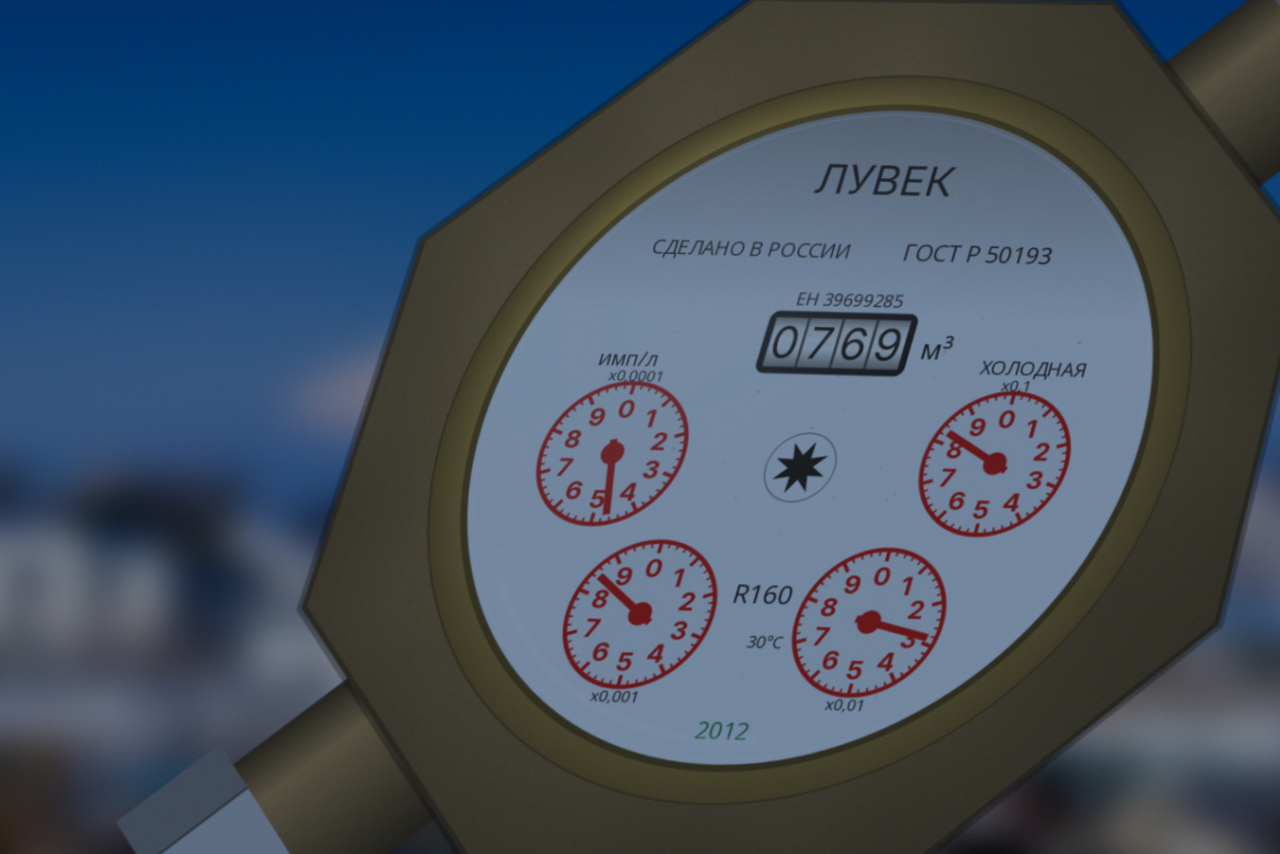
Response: 769.8284 m³
